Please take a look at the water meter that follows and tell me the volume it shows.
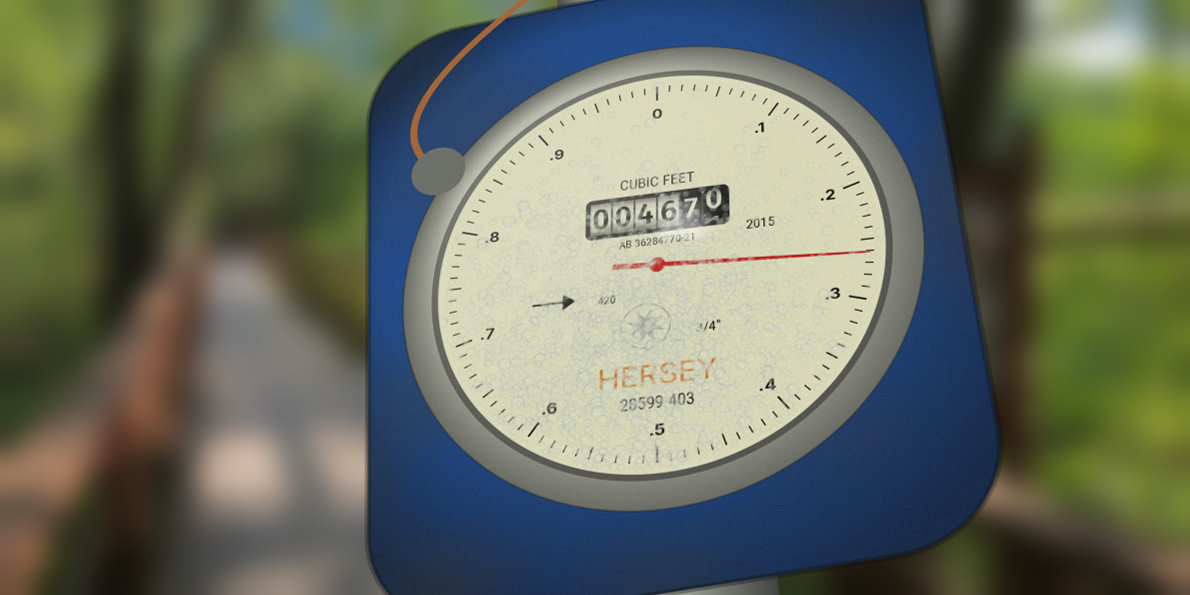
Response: 4670.26 ft³
